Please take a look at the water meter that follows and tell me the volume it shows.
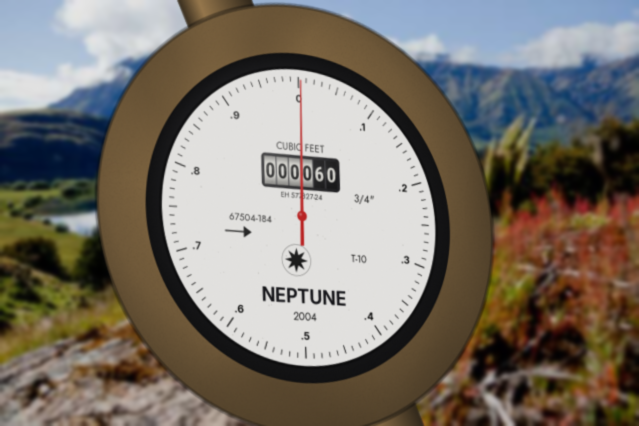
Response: 60.00 ft³
